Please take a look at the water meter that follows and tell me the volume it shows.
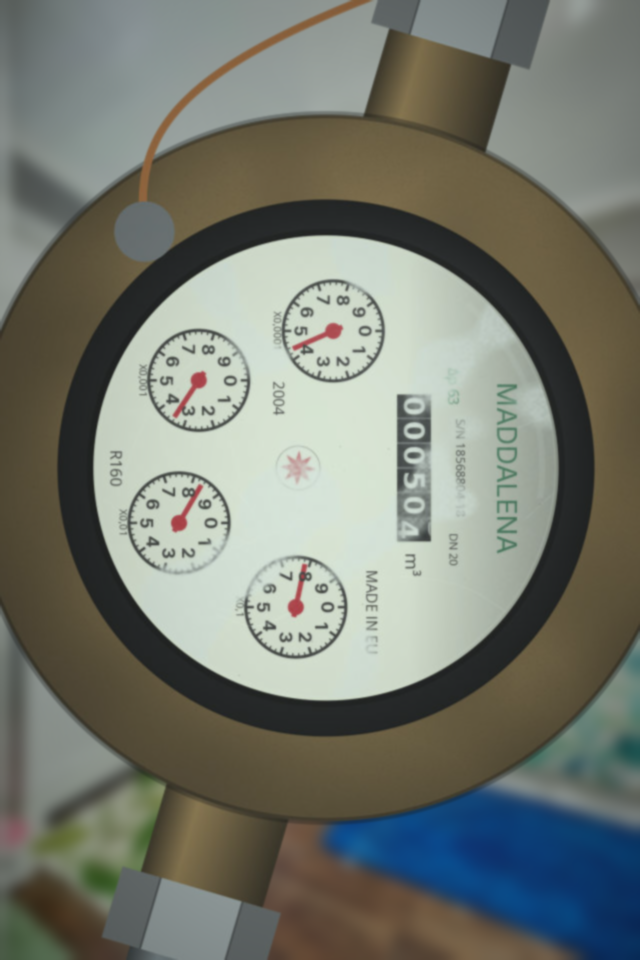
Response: 503.7834 m³
